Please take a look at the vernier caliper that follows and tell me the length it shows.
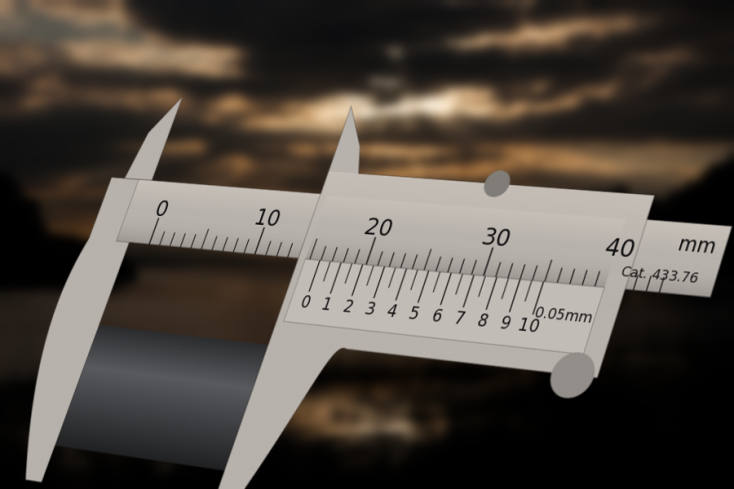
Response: 15.9 mm
